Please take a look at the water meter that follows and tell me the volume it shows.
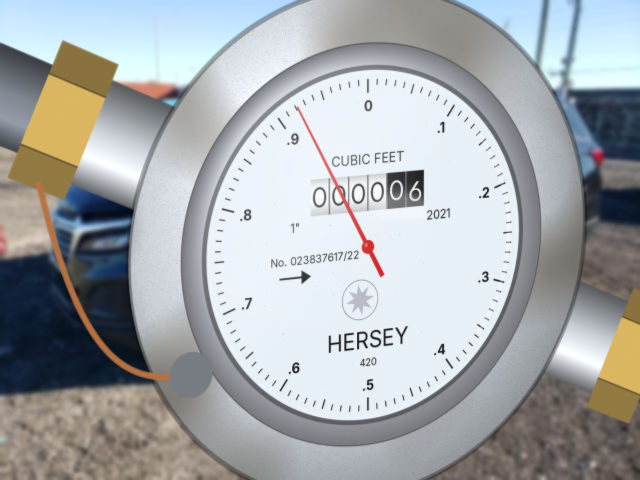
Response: 5.92 ft³
